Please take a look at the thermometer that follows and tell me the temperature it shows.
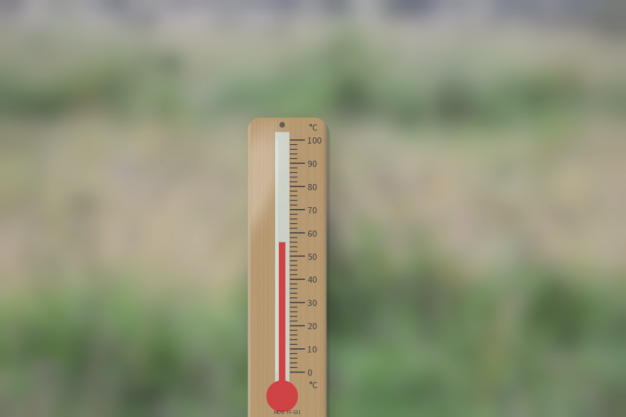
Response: 56 °C
